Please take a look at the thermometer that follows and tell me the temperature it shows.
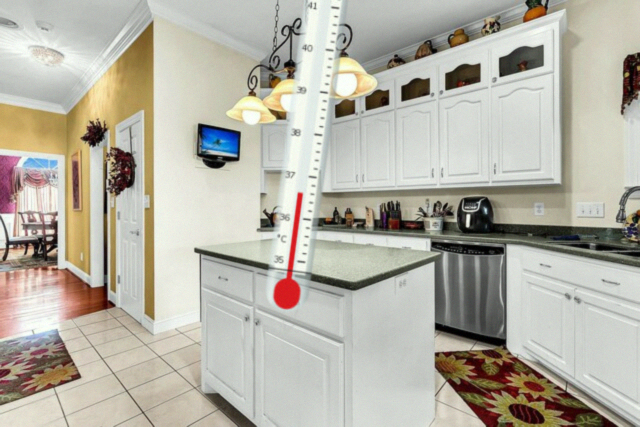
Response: 36.6 °C
